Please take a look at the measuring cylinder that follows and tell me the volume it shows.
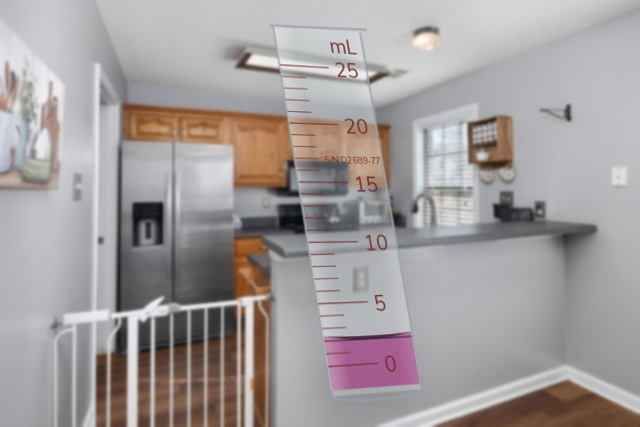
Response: 2 mL
